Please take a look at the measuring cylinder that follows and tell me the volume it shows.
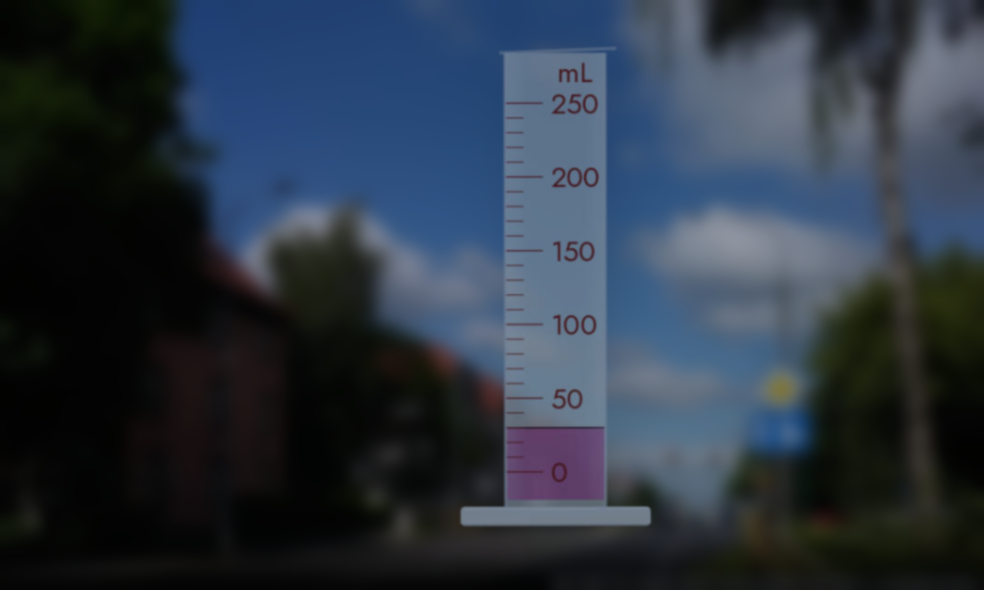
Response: 30 mL
